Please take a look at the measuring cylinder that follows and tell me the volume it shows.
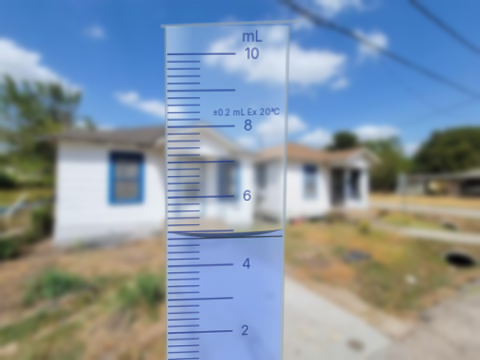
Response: 4.8 mL
